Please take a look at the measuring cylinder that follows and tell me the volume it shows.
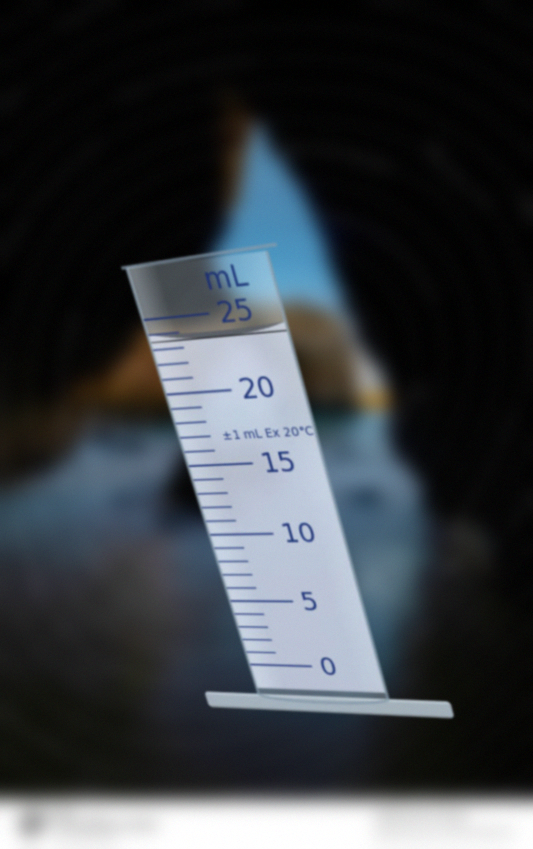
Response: 23.5 mL
